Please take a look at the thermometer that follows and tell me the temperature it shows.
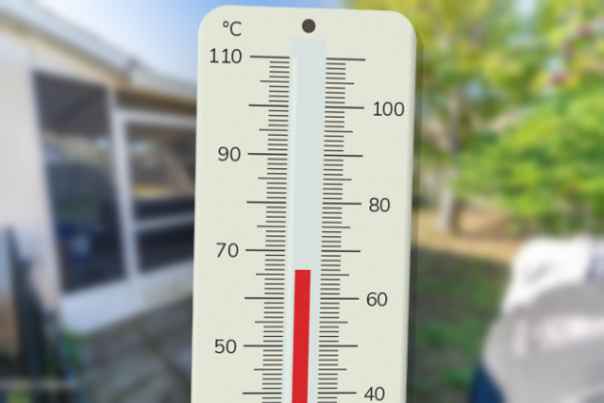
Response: 66 °C
